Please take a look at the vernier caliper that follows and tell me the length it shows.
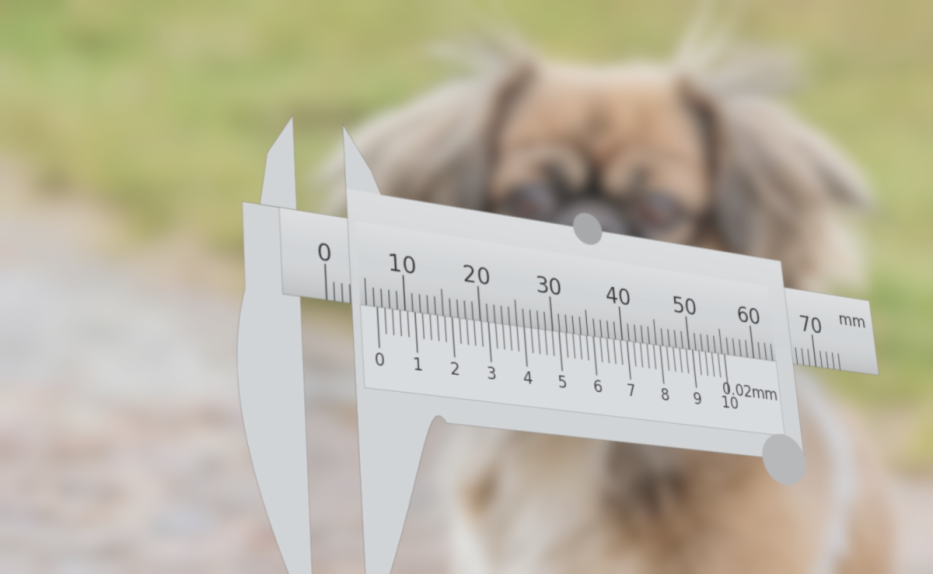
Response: 6.4 mm
